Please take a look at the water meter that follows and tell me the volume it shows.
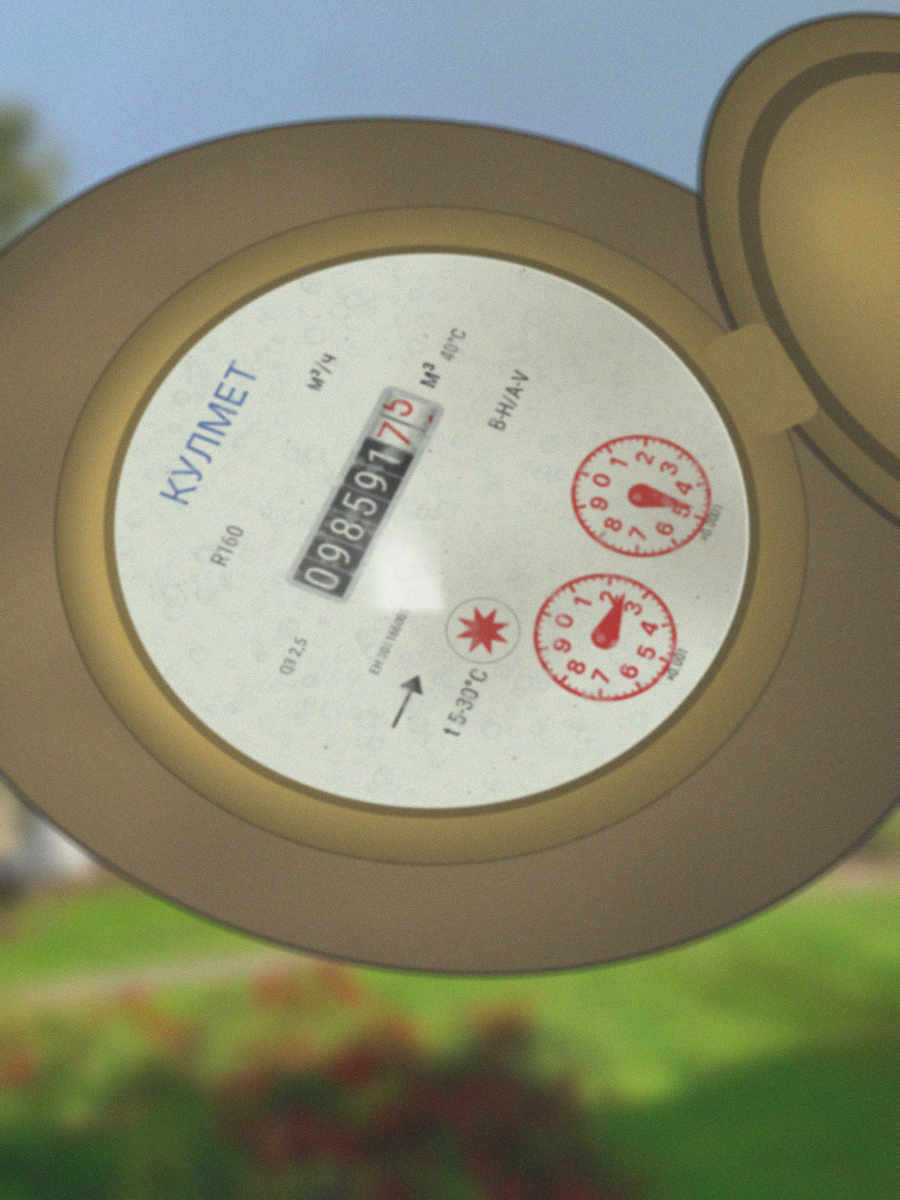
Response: 98591.7524 m³
